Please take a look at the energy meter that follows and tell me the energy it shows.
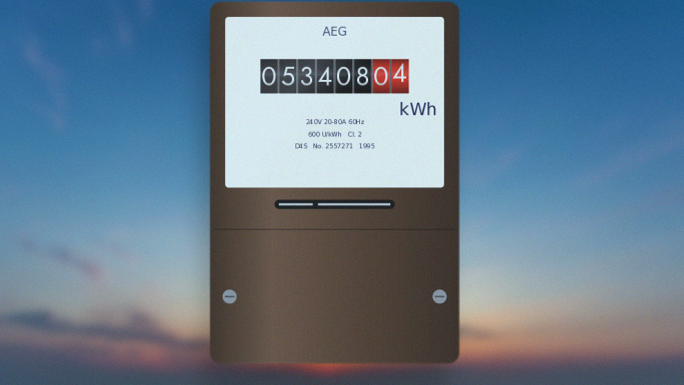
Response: 53408.04 kWh
